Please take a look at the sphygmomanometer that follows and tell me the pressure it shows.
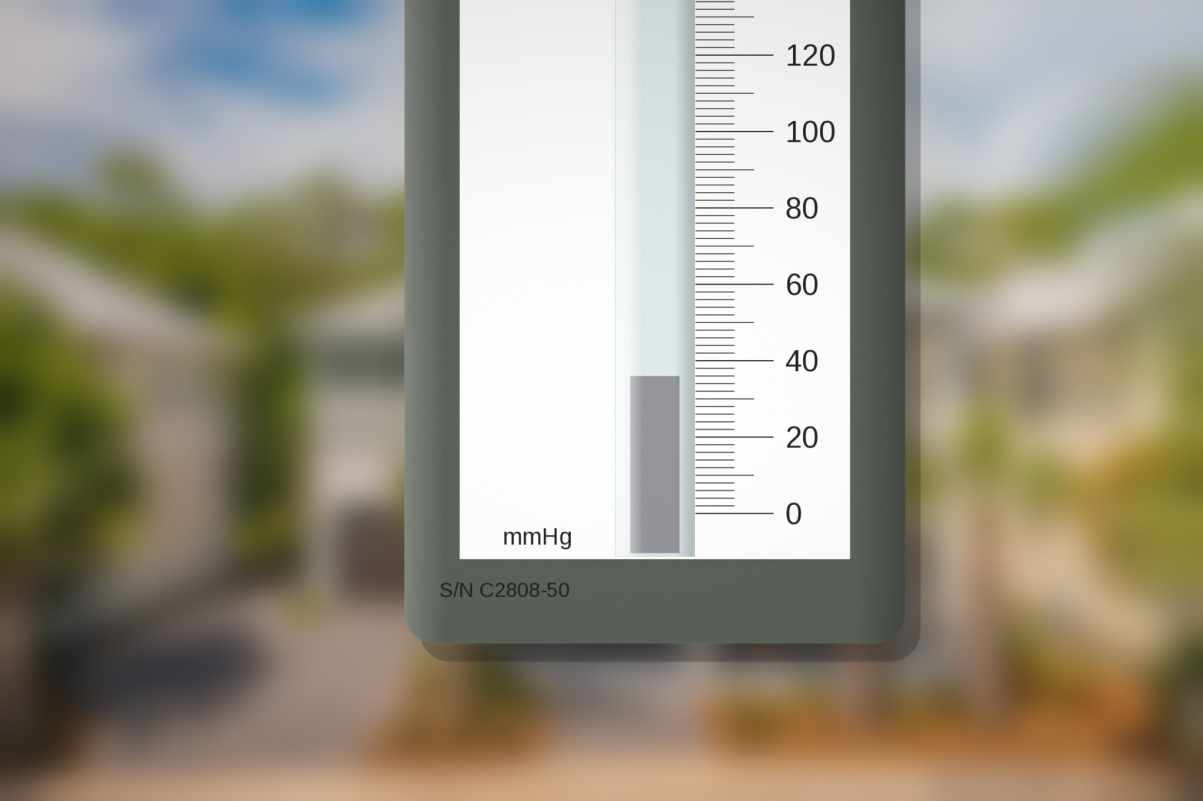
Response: 36 mmHg
